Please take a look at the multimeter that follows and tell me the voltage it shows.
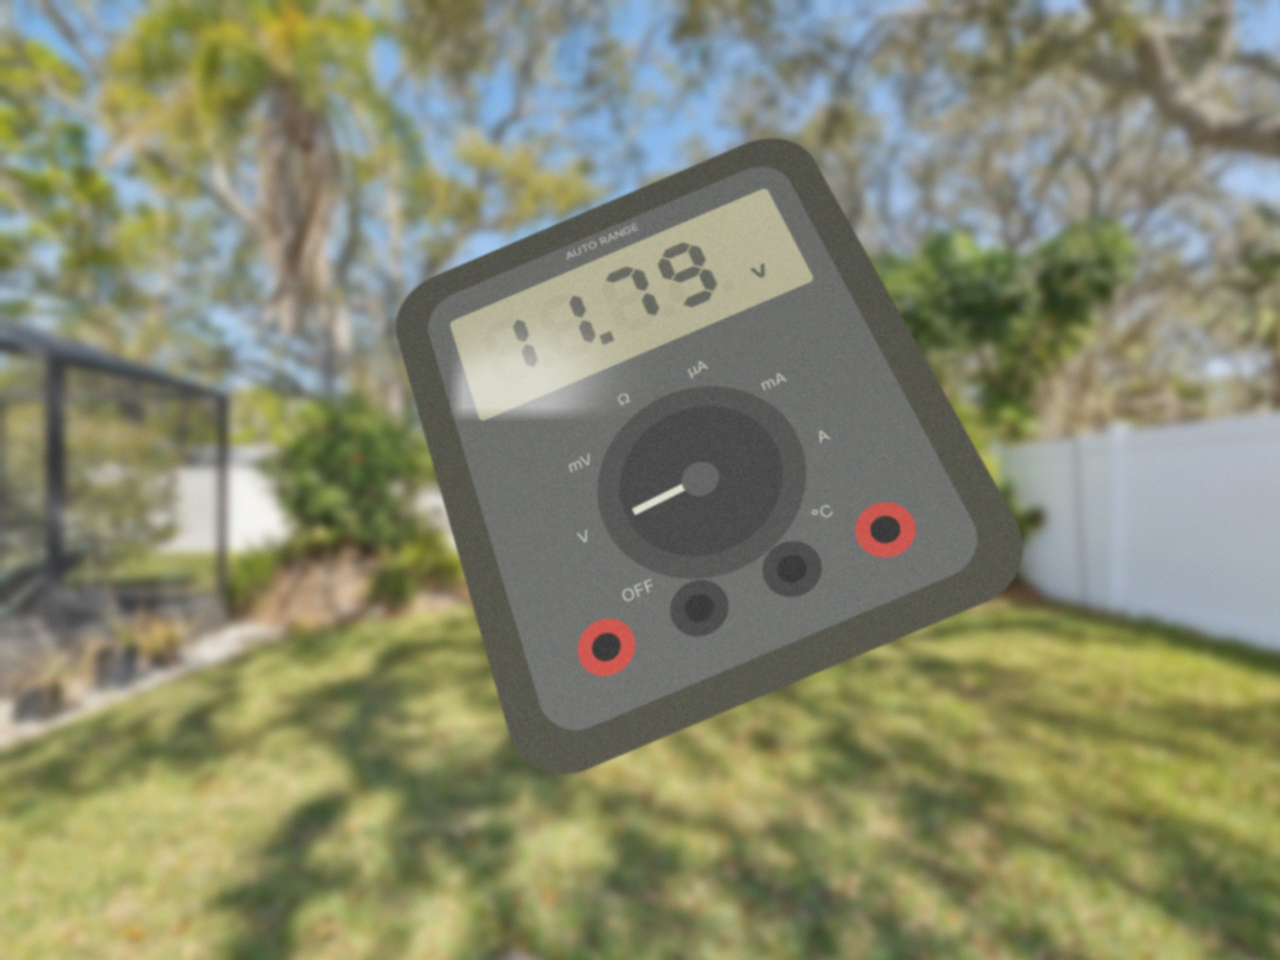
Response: 11.79 V
